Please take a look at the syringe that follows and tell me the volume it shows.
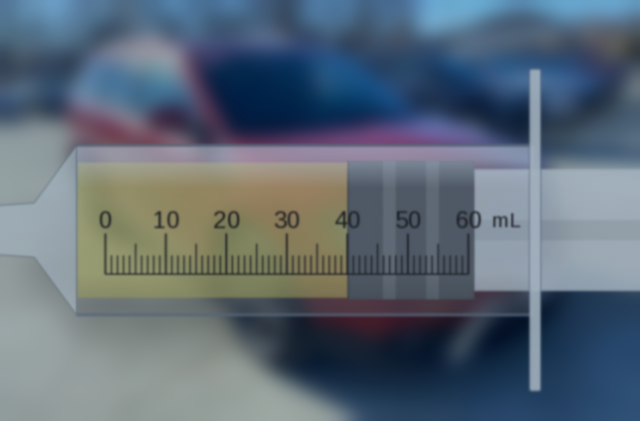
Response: 40 mL
